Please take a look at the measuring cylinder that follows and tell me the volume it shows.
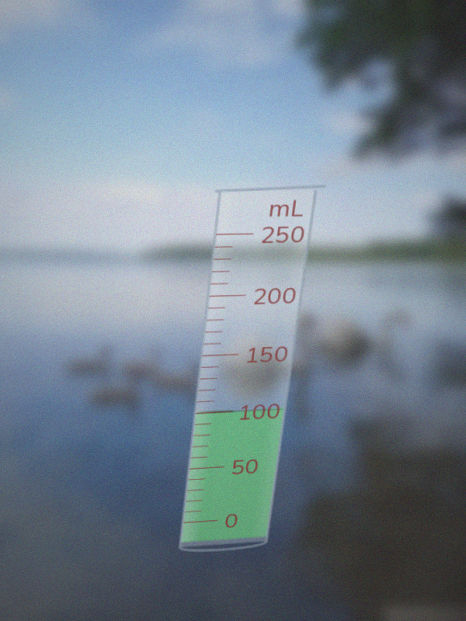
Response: 100 mL
